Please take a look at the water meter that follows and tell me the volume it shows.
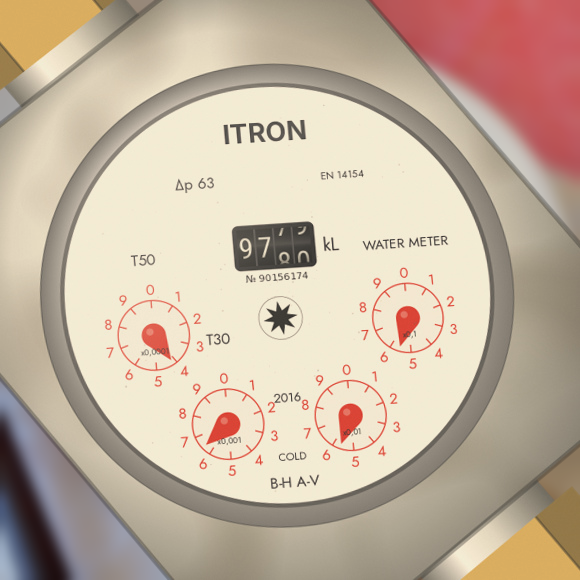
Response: 9779.5564 kL
